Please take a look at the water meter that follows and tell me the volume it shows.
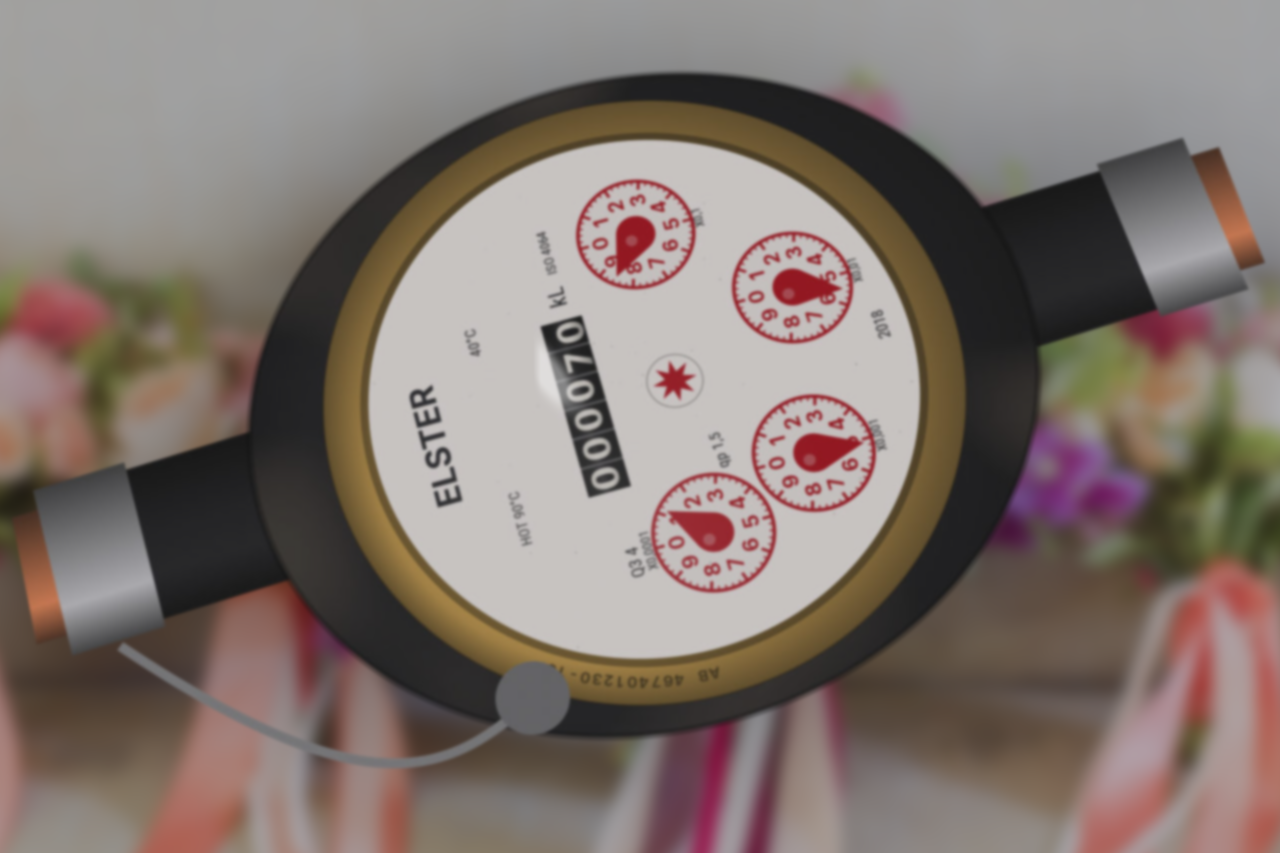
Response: 69.8551 kL
